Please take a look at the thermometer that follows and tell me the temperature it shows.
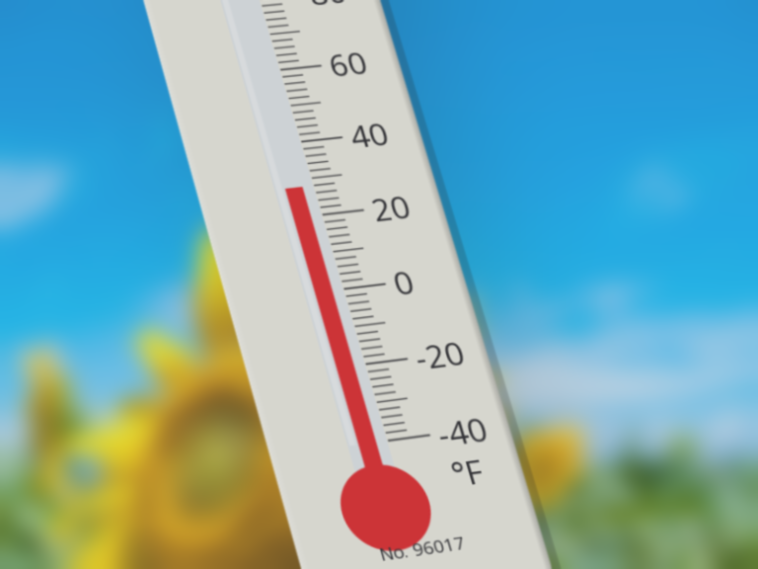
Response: 28 °F
